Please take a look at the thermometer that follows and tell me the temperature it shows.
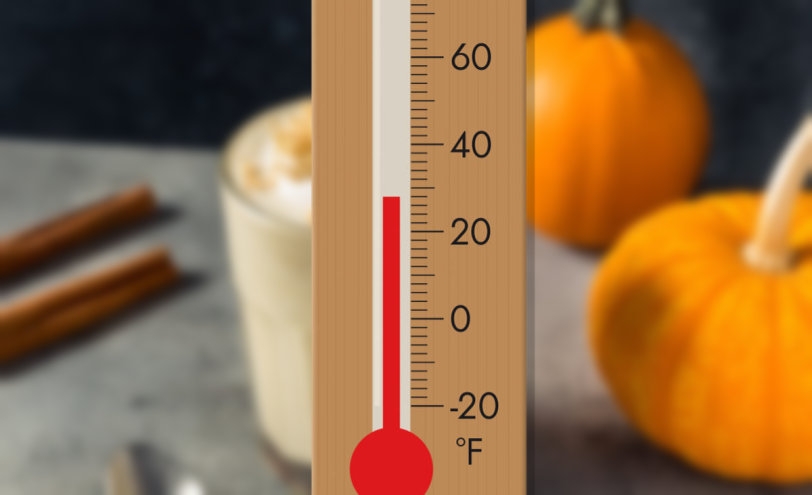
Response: 28 °F
